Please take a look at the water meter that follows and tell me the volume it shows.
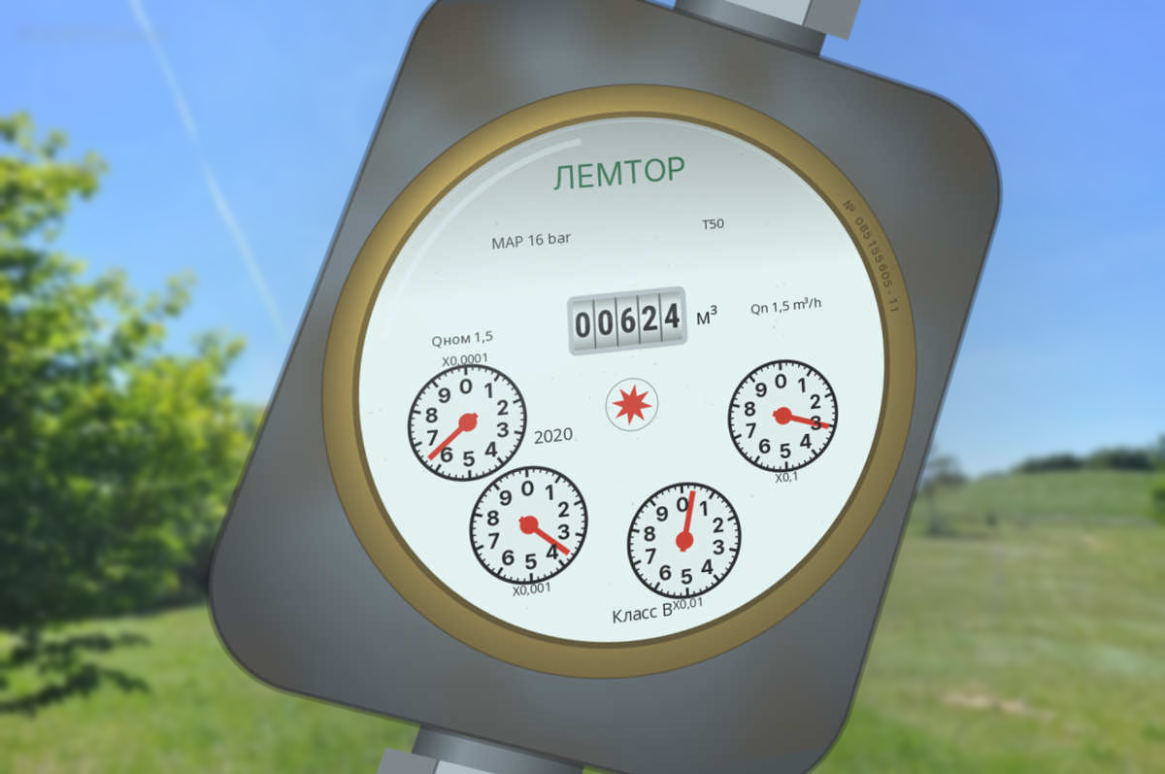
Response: 624.3036 m³
